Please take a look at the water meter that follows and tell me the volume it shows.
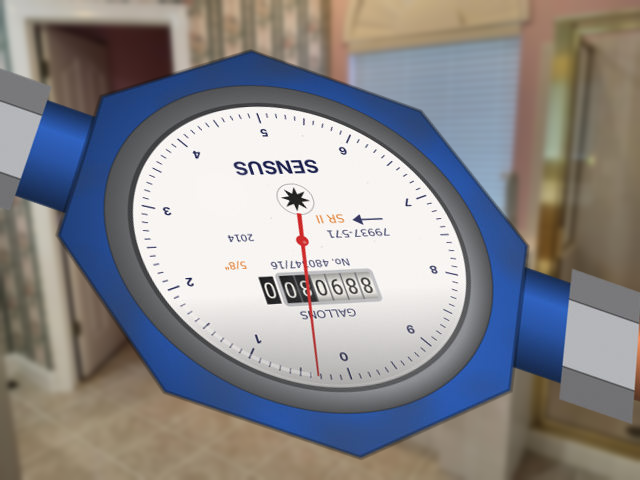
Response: 8890800.3 gal
